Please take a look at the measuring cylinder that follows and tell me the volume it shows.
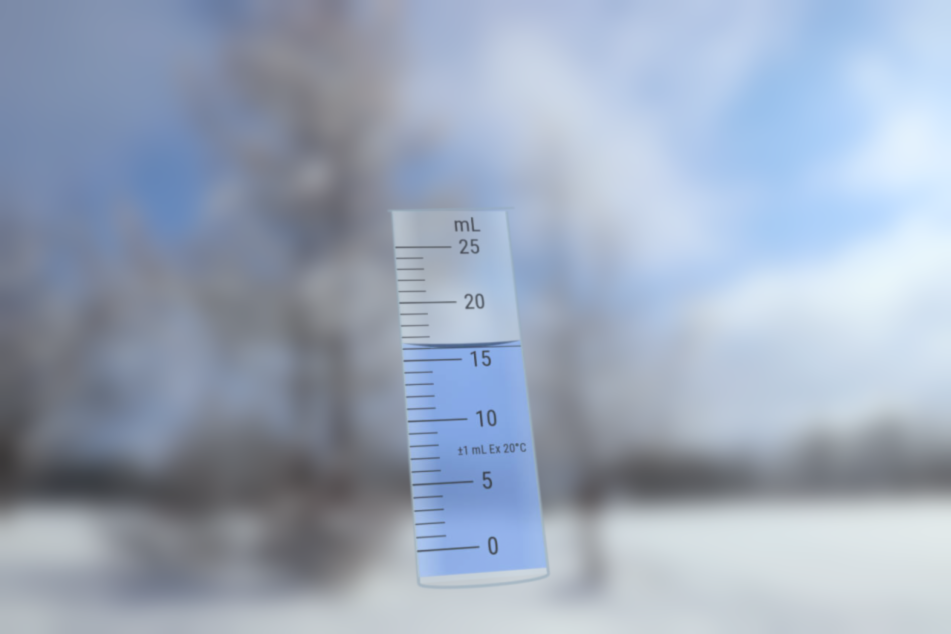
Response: 16 mL
